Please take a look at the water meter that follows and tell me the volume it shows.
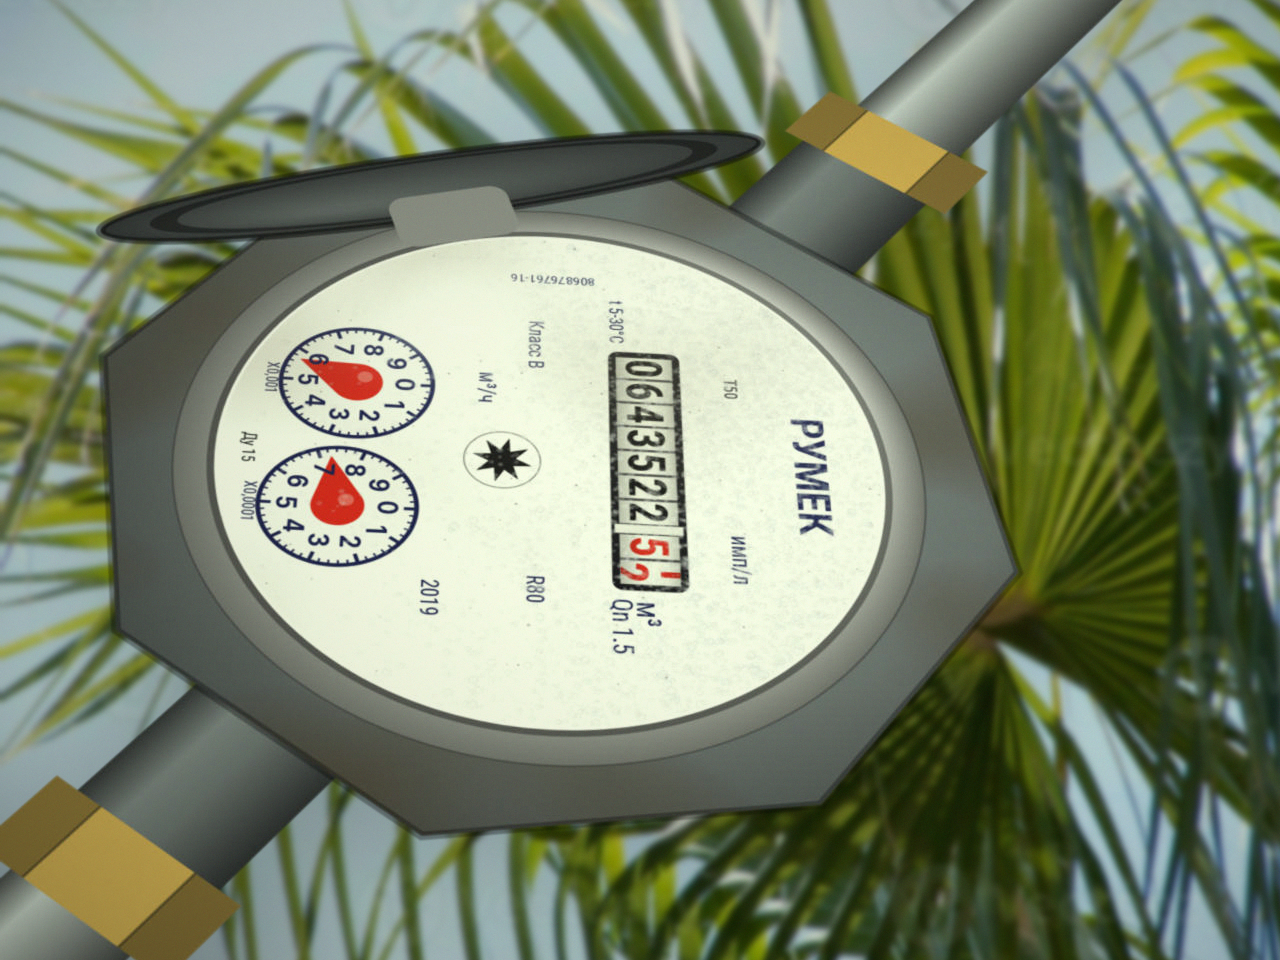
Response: 643522.5157 m³
